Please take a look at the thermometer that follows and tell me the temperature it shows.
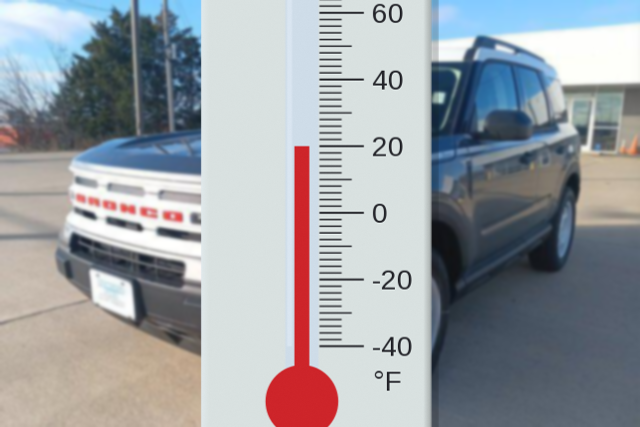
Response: 20 °F
